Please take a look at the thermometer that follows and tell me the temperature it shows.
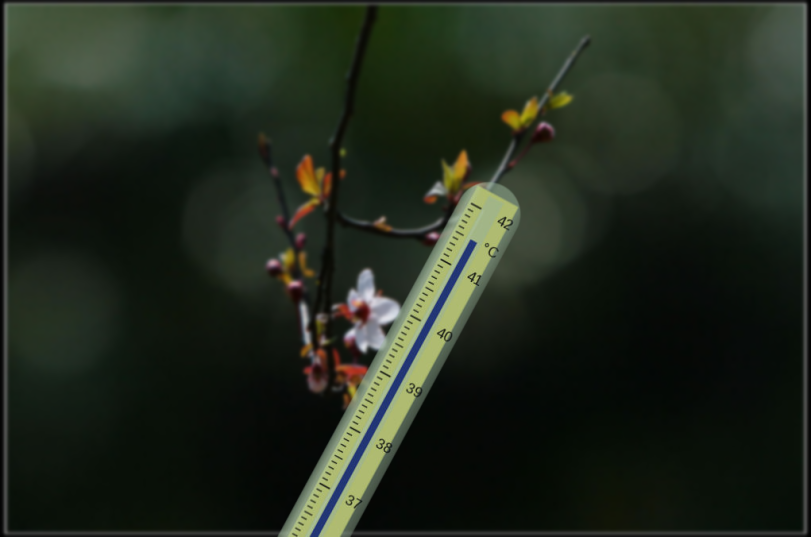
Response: 41.5 °C
